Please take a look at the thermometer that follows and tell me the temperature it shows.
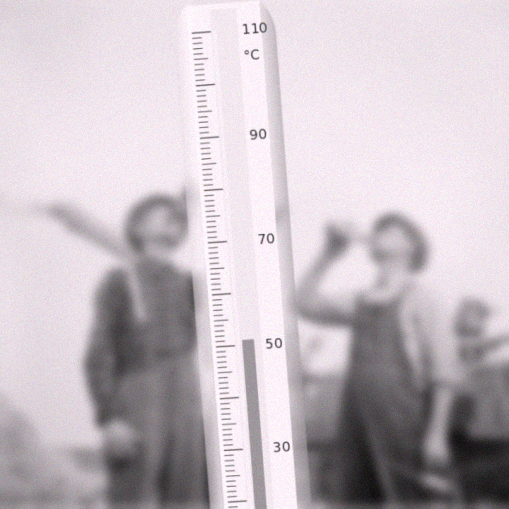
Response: 51 °C
